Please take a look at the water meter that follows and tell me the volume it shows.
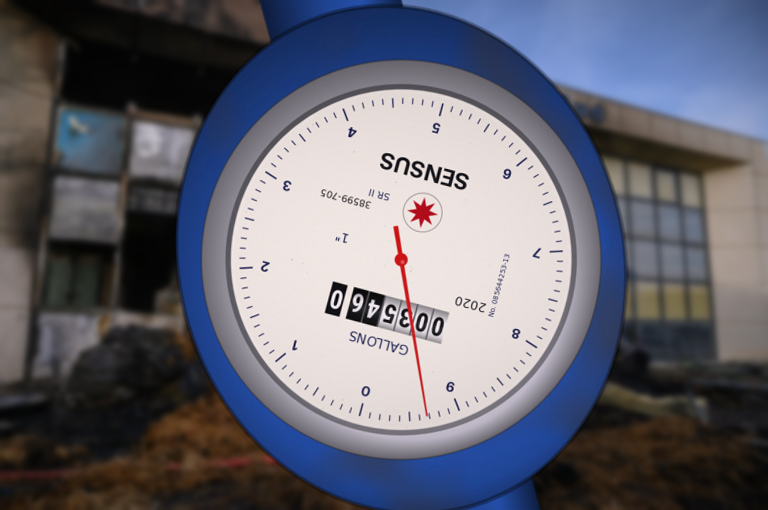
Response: 35459.3 gal
